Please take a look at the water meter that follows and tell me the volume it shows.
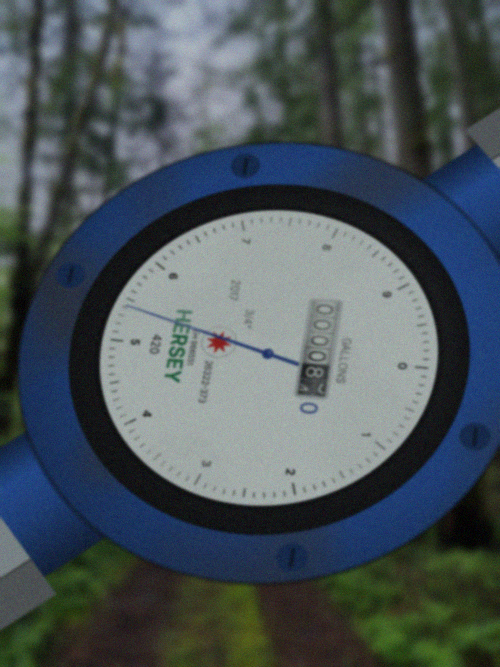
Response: 835.4 gal
